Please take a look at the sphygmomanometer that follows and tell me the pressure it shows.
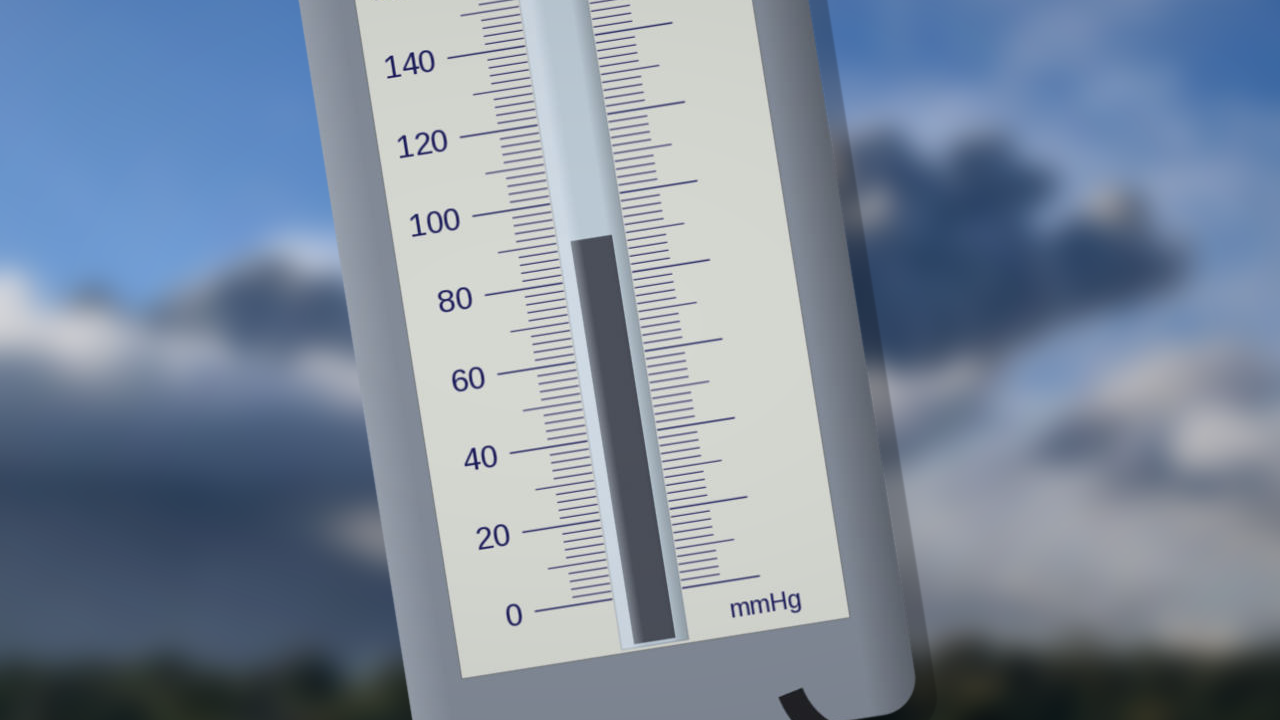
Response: 90 mmHg
